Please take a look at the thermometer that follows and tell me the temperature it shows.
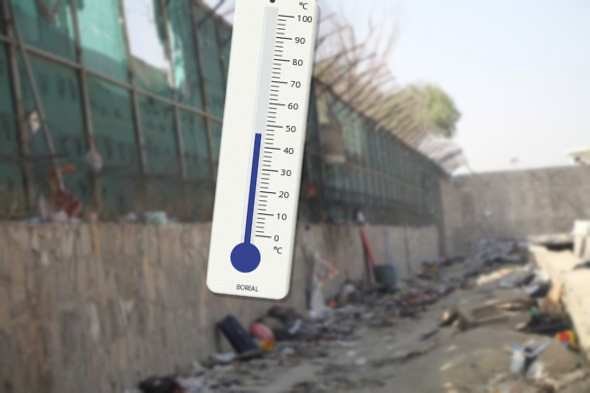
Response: 46 °C
